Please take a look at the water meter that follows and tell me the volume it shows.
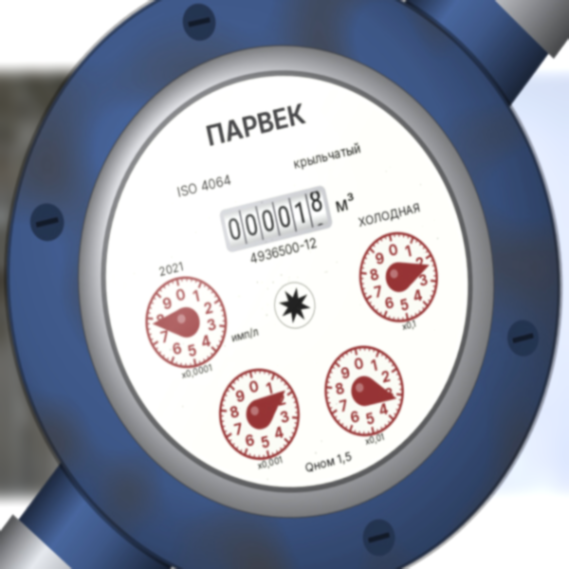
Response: 18.2317 m³
